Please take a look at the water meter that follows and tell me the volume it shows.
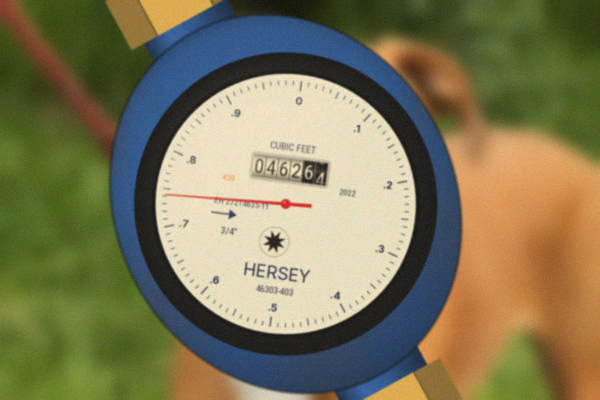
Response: 46263.74 ft³
